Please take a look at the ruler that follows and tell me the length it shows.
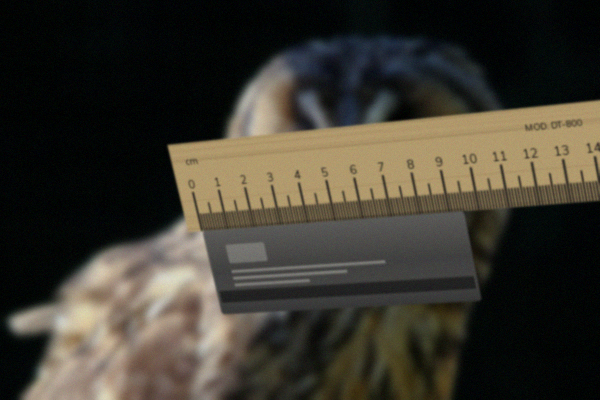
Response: 9.5 cm
